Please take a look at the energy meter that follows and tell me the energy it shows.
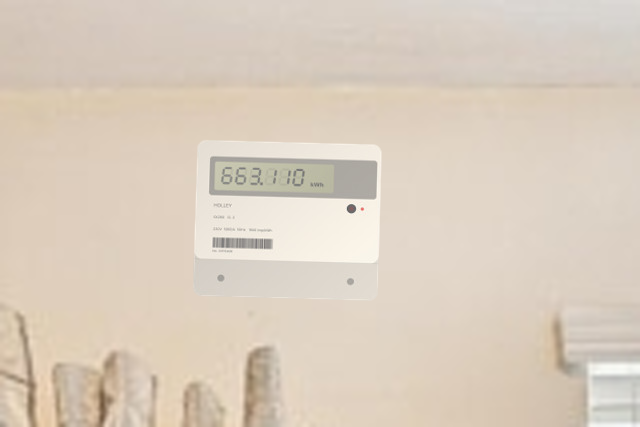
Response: 663.110 kWh
